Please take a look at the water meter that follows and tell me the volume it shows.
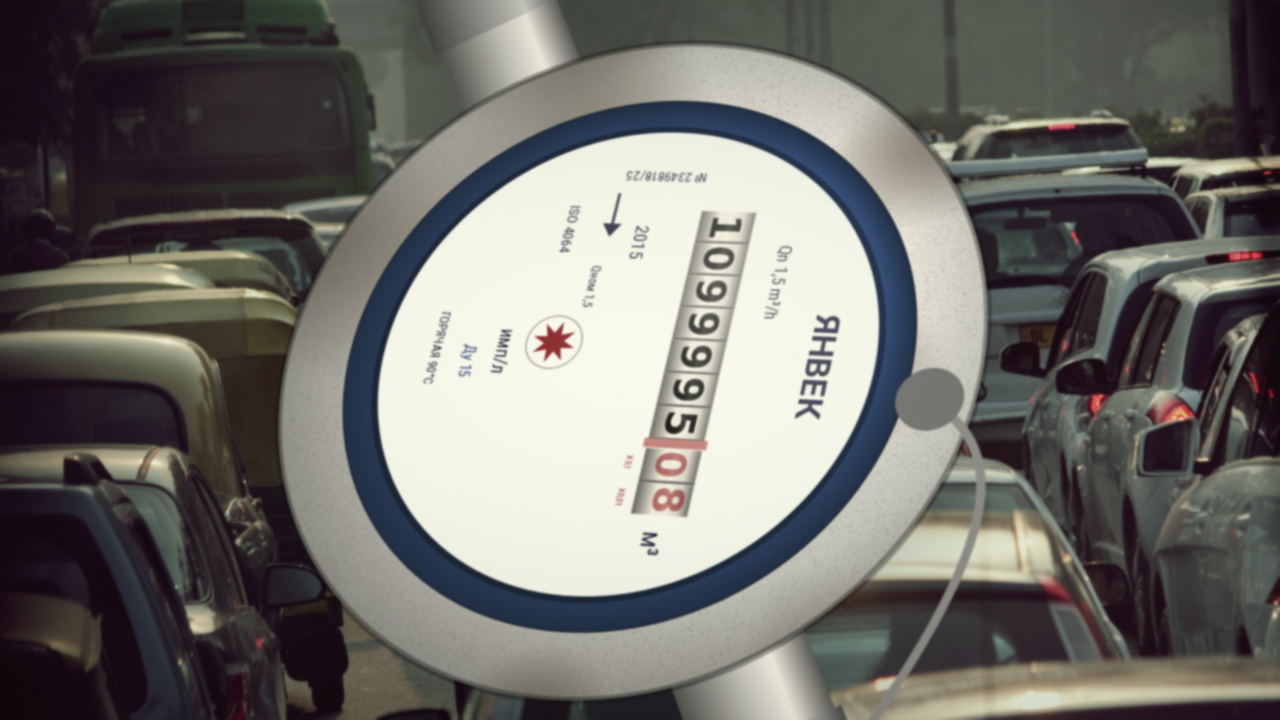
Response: 1099995.08 m³
